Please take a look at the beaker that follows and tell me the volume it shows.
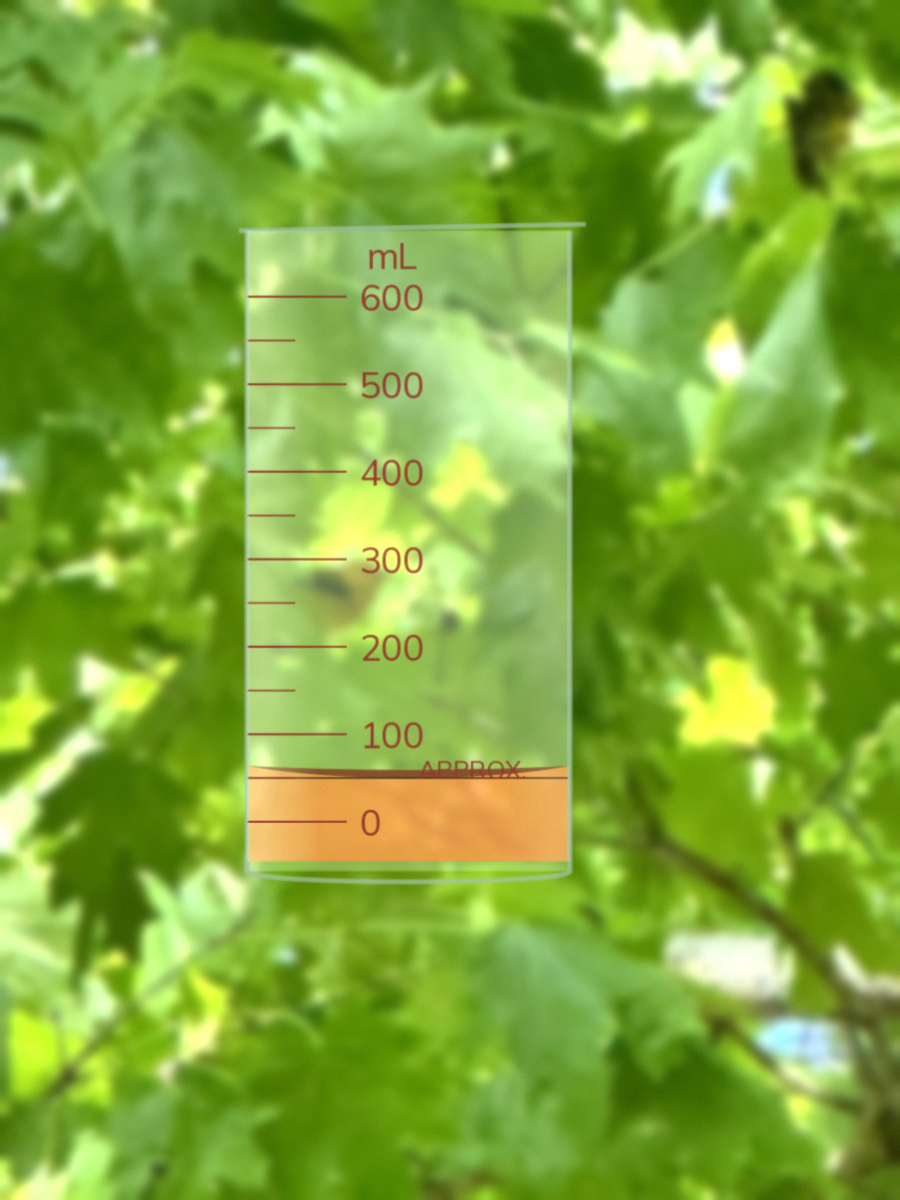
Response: 50 mL
